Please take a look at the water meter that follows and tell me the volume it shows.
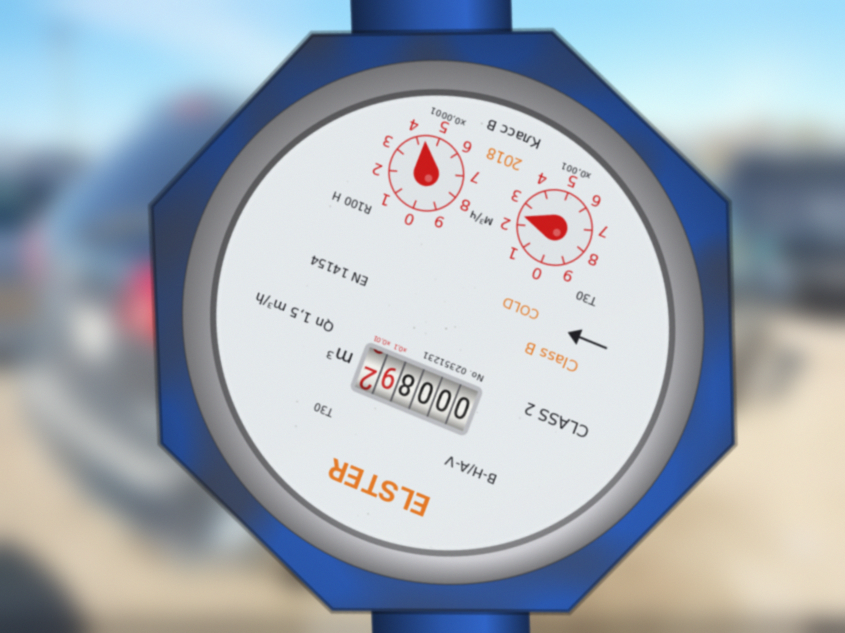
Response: 8.9224 m³
